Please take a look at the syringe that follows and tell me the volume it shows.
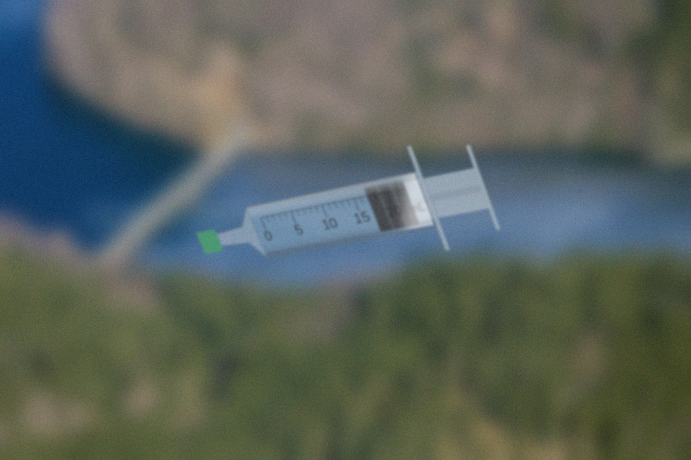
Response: 17 mL
